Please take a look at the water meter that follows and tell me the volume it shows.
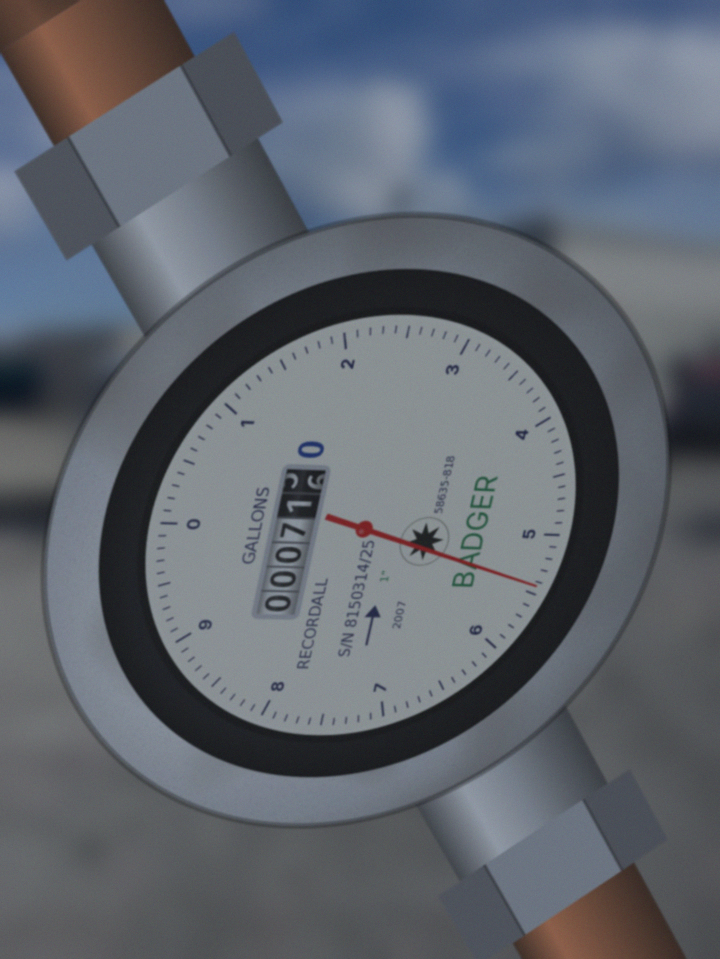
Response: 7155.4 gal
